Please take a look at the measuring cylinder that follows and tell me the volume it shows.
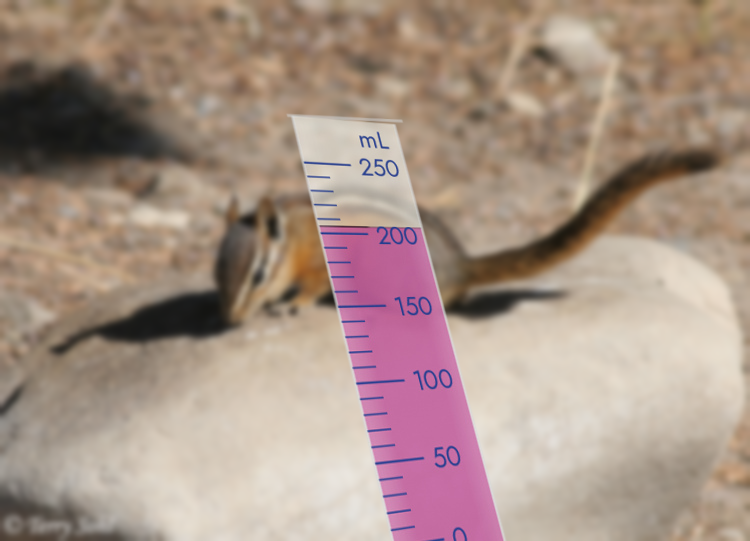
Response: 205 mL
